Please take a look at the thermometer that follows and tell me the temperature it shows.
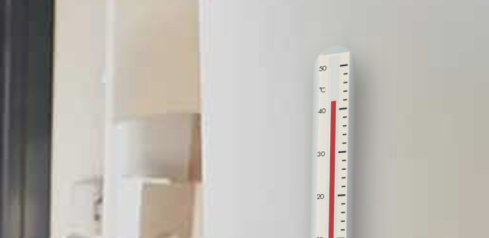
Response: 42 °C
